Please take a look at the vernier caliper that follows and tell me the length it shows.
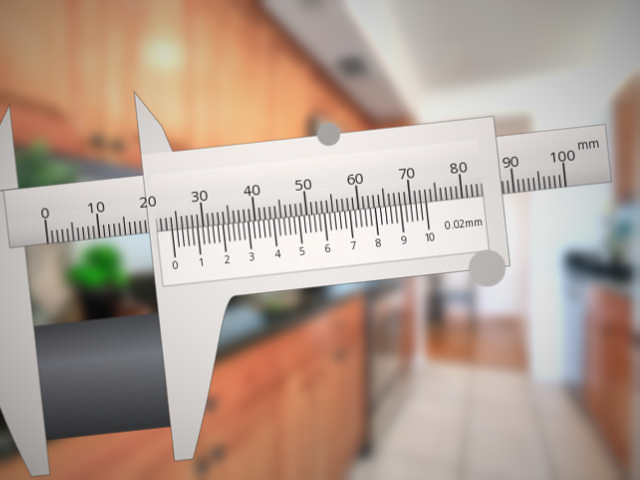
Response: 24.0 mm
